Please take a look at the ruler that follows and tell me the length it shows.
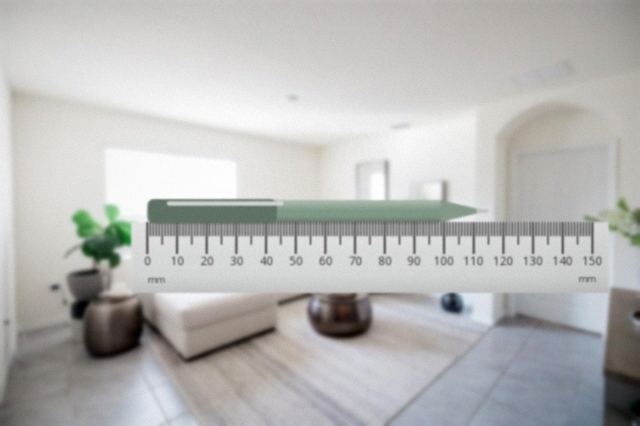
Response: 115 mm
